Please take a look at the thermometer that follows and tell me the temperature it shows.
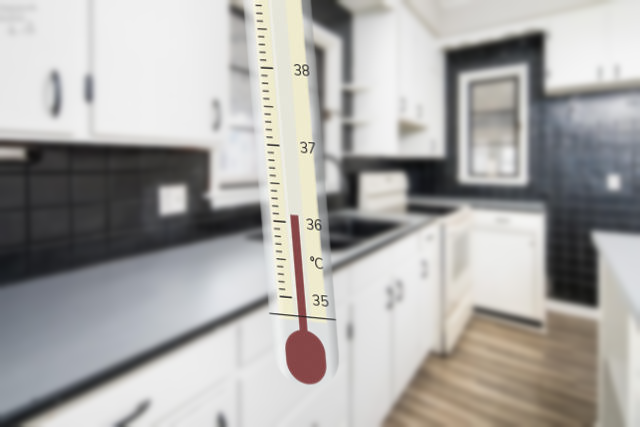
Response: 36.1 °C
